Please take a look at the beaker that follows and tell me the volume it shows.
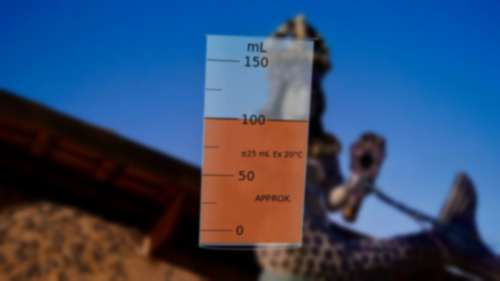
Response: 100 mL
